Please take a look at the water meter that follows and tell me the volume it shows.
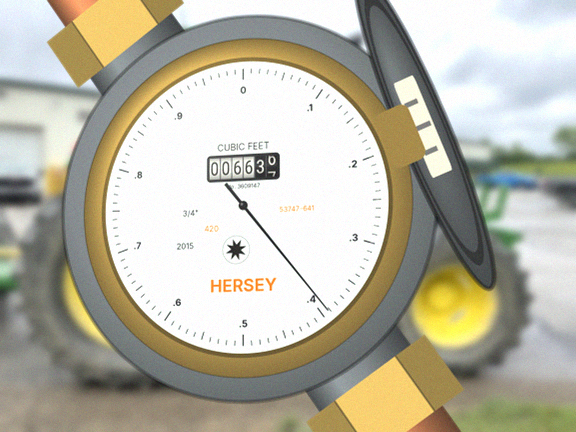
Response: 6636.39 ft³
